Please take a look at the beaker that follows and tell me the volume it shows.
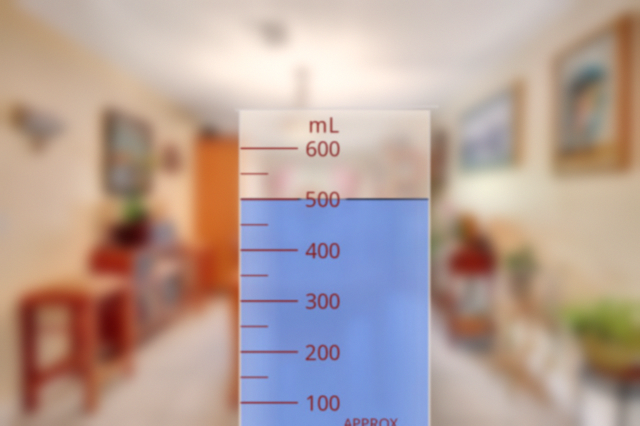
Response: 500 mL
